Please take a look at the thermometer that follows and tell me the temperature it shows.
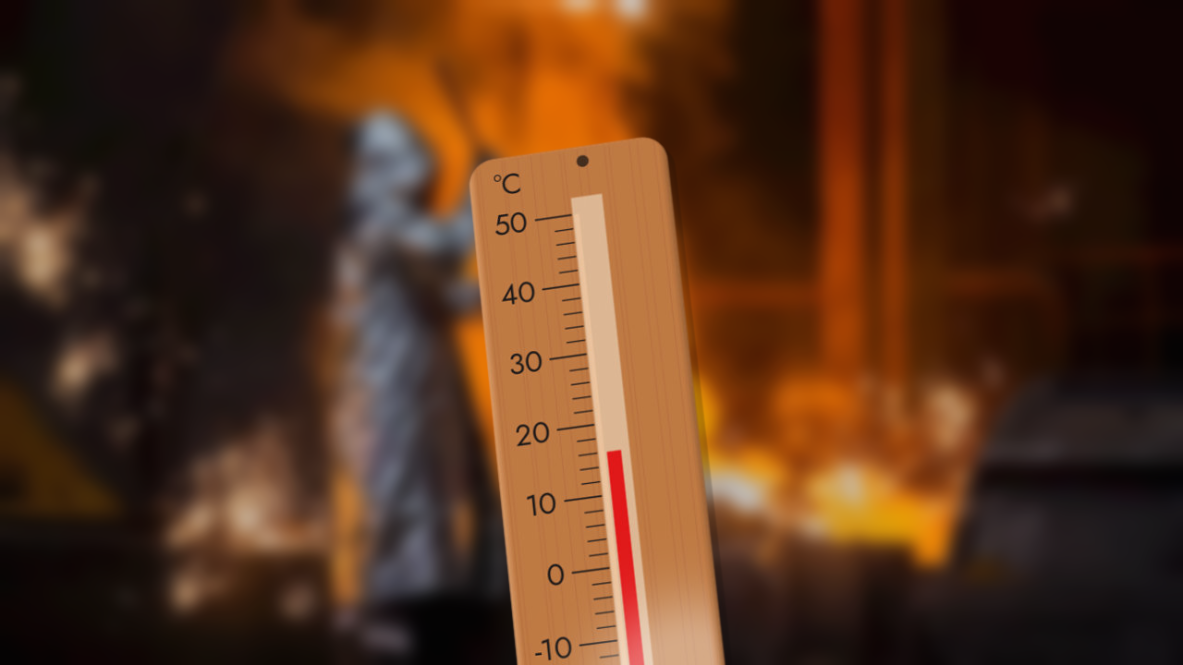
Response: 16 °C
